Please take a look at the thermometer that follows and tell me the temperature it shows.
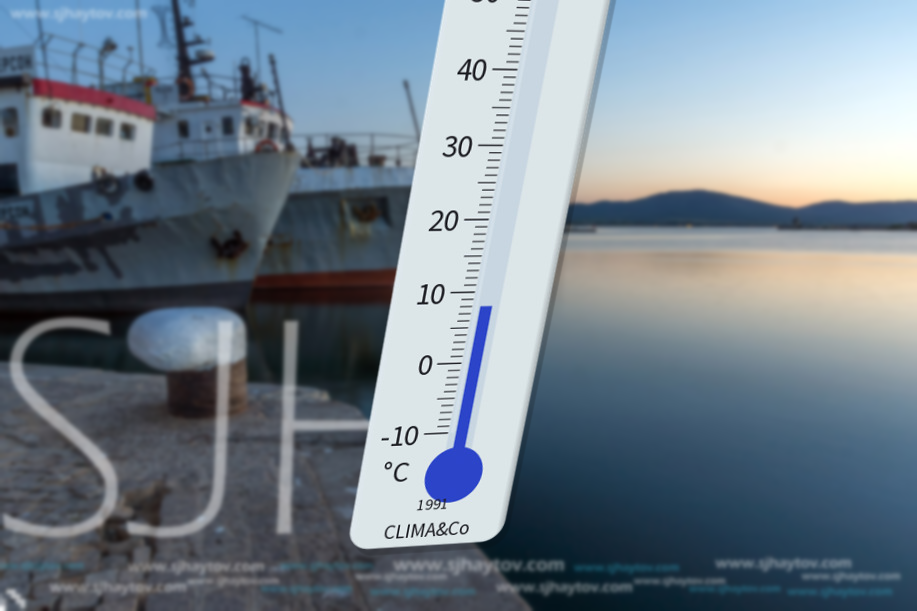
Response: 8 °C
